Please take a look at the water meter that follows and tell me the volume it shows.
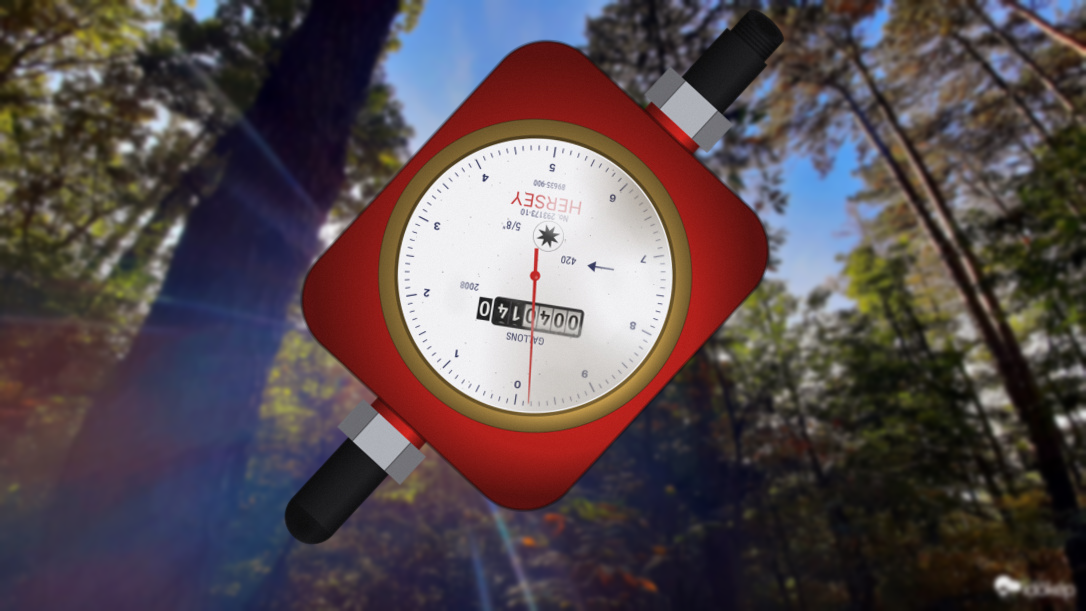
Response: 40139.8 gal
